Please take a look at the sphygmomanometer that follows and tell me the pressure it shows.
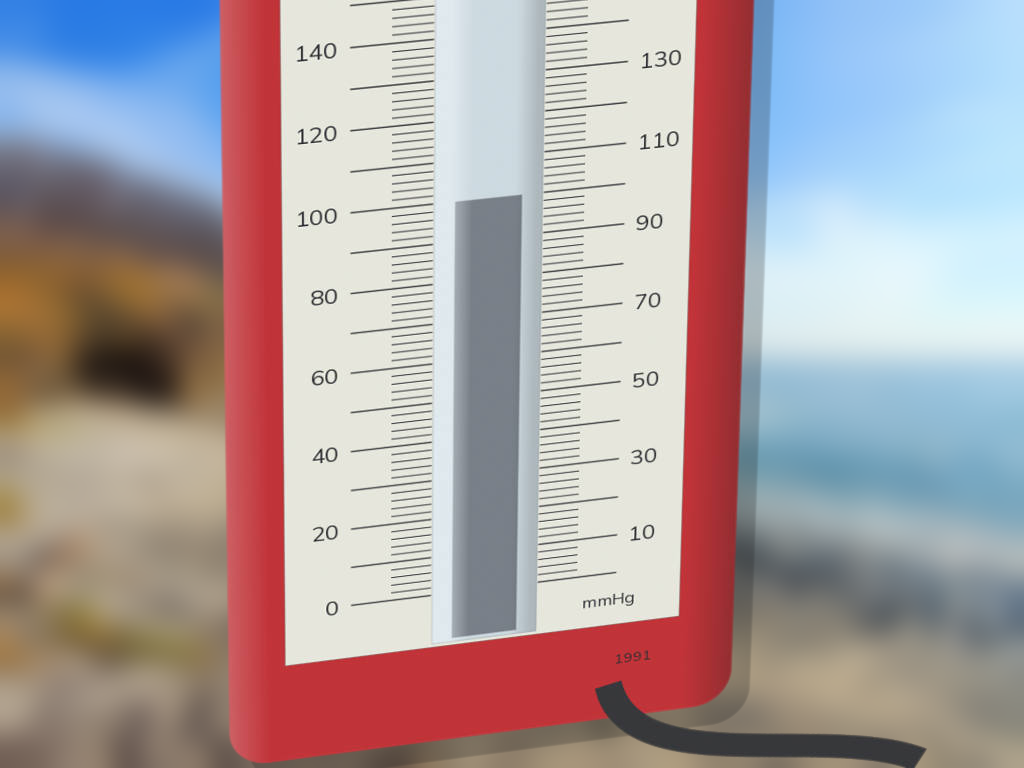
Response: 100 mmHg
